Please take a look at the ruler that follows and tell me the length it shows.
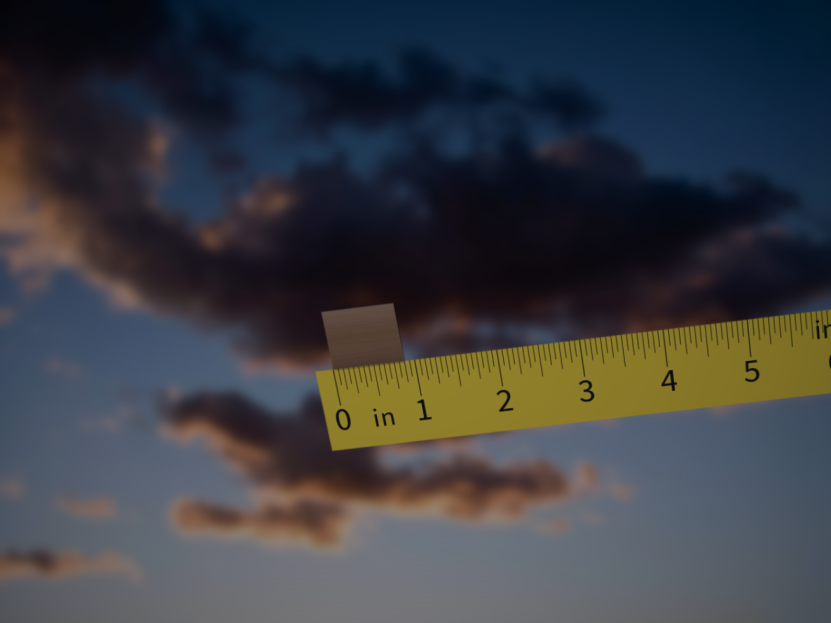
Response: 0.875 in
